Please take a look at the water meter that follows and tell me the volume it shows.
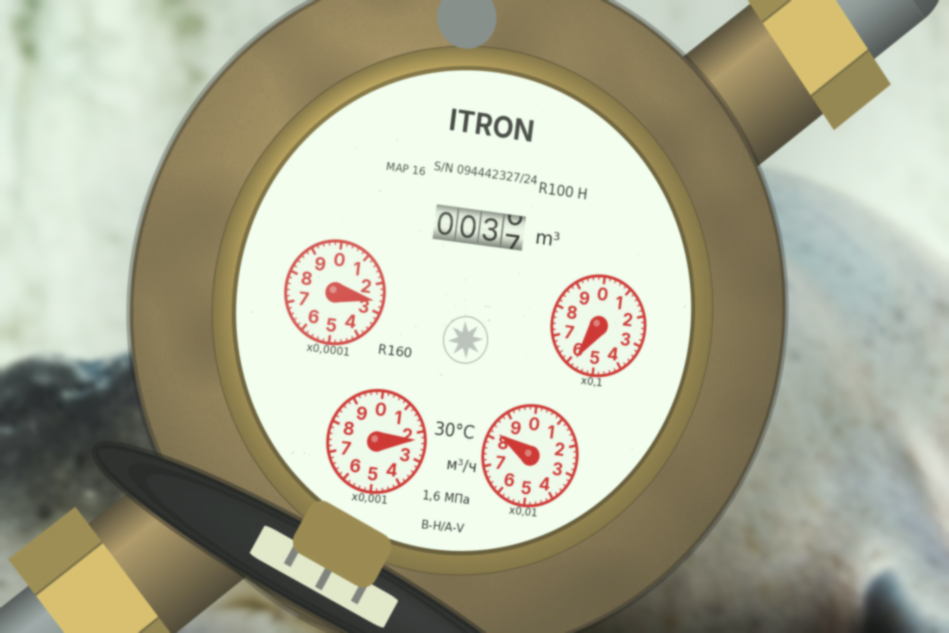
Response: 36.5822 m³
